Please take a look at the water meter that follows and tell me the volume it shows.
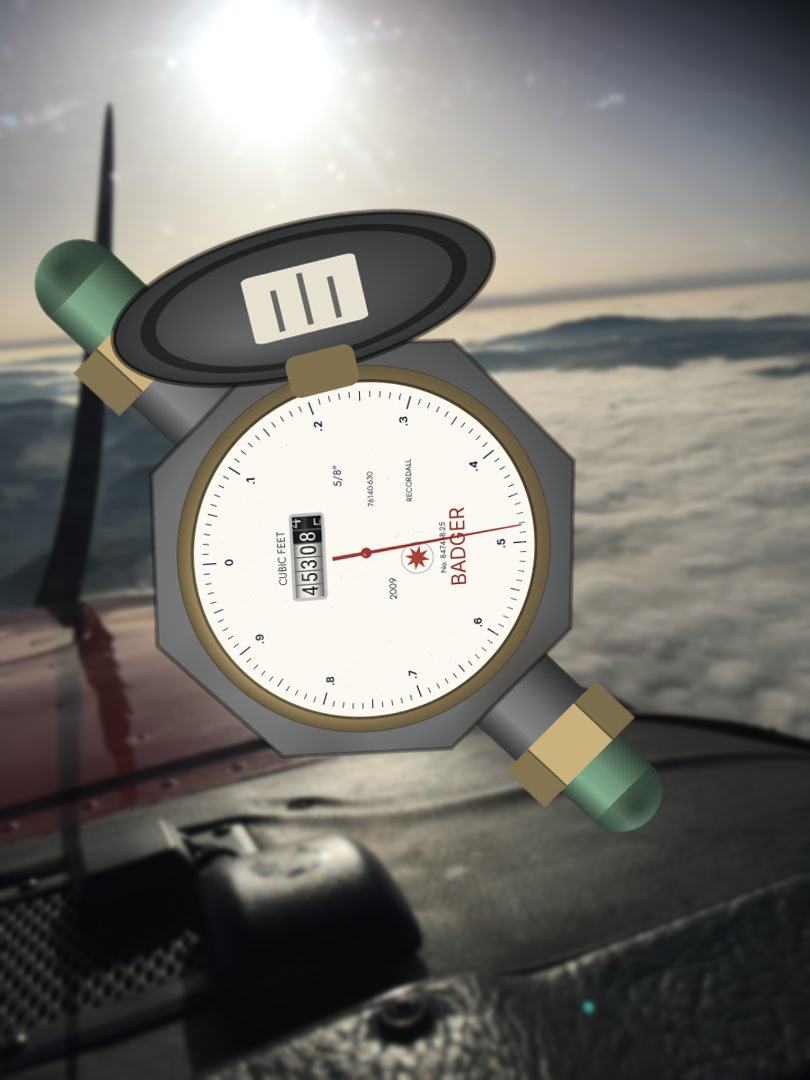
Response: 453084.48 ft³
